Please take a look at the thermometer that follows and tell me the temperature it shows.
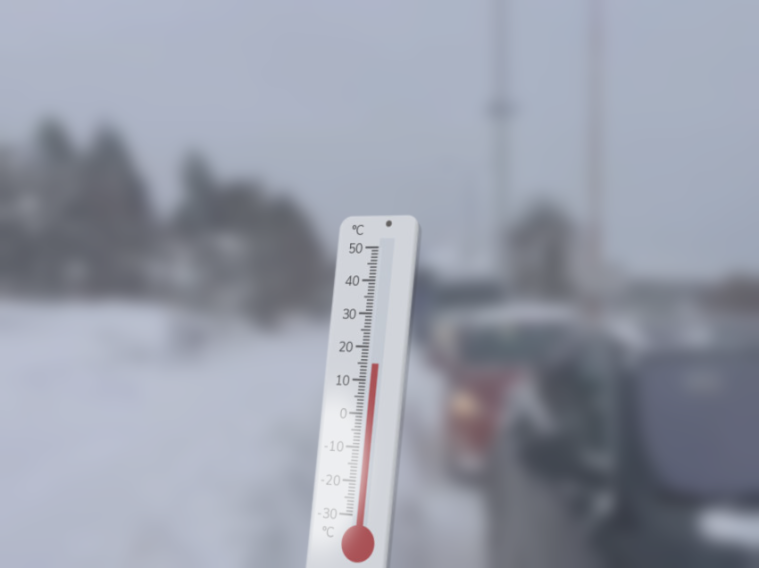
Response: 15 °C
